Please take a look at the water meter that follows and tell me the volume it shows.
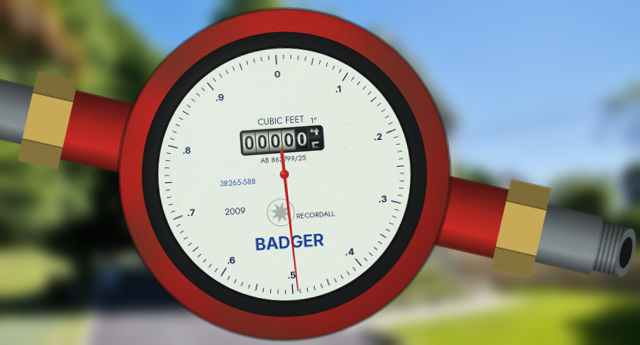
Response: 4.49 ft³
